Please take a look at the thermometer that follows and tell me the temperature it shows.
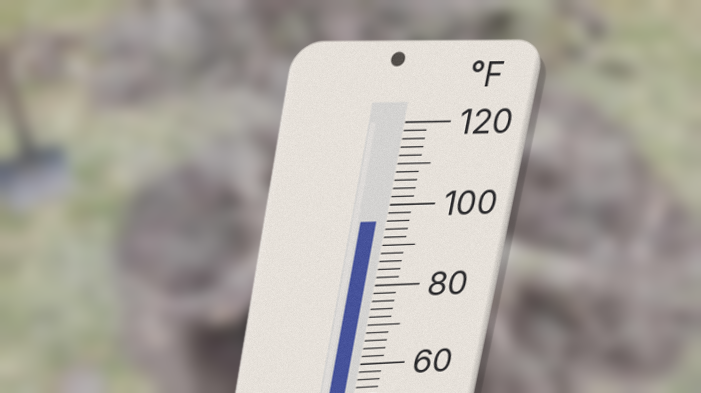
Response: 96 °F
